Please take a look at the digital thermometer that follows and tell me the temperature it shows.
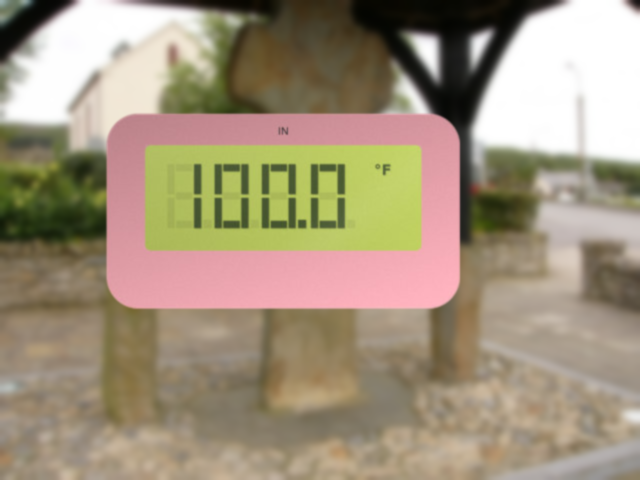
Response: 100.0 °F
